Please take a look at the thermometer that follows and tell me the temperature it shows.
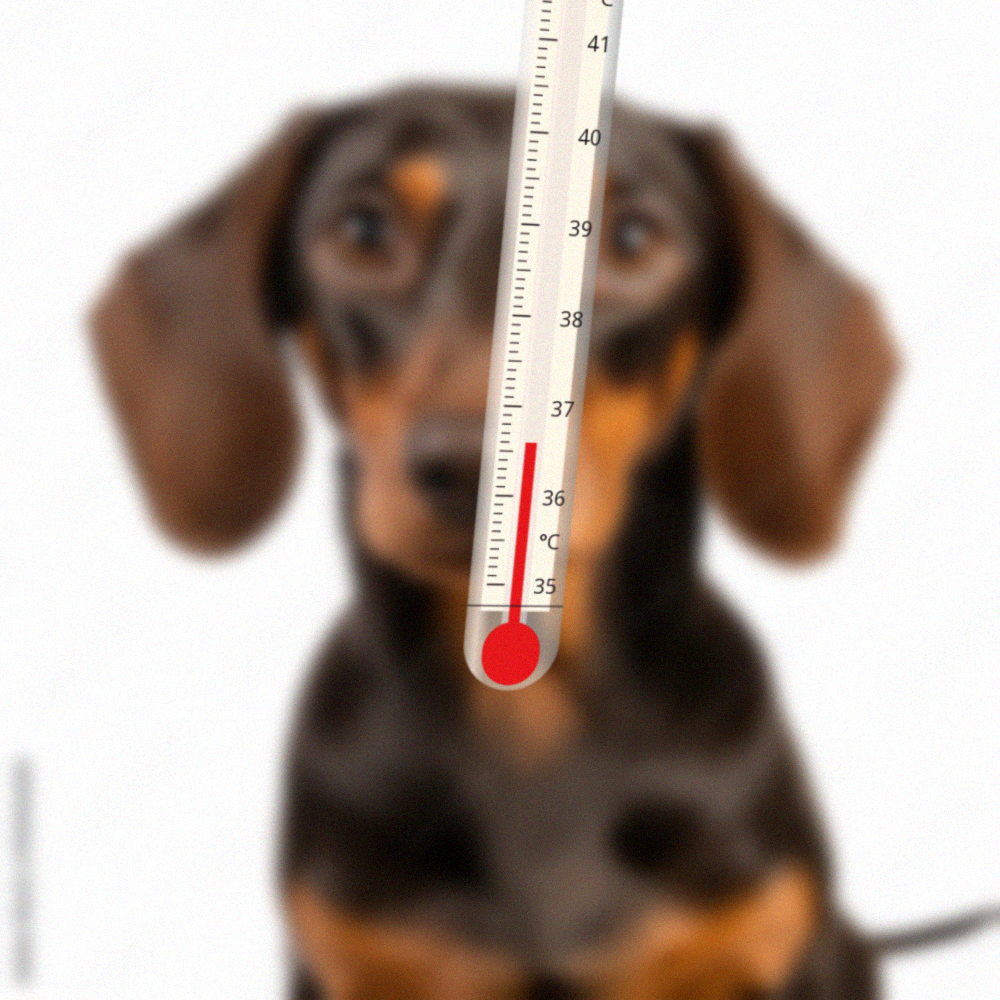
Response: 36.6 °C
